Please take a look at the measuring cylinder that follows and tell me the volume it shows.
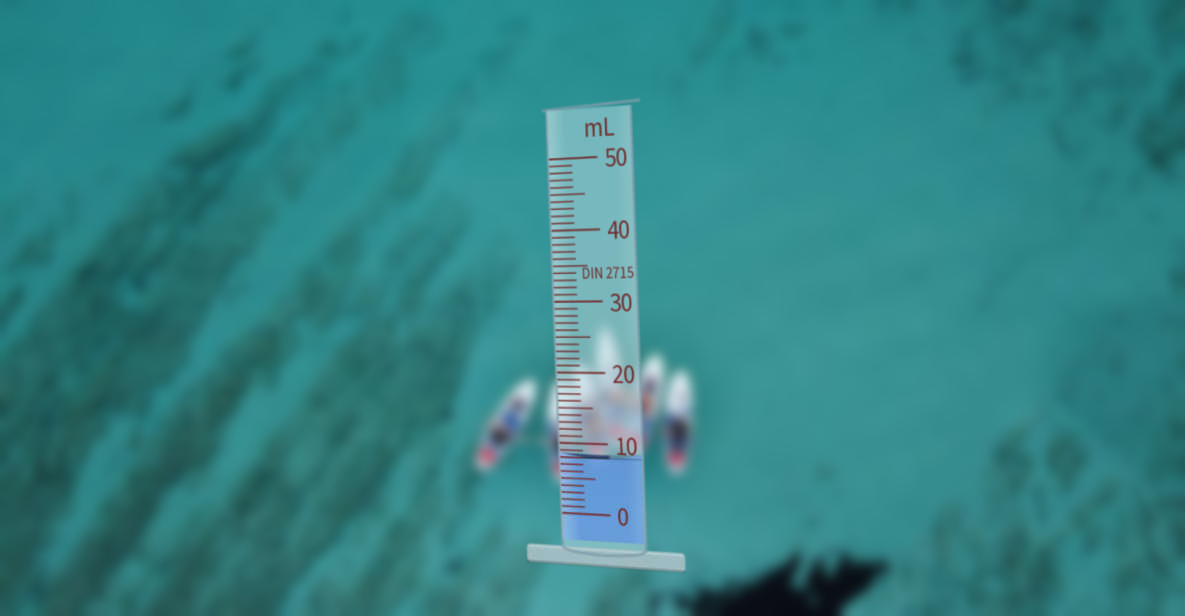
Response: 8 mL
